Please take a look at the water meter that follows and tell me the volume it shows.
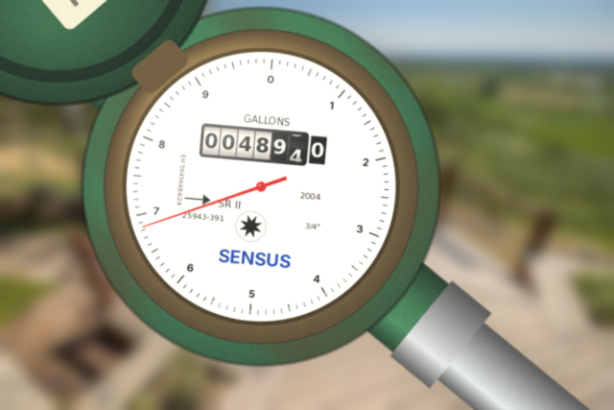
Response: 48936.8 gal
